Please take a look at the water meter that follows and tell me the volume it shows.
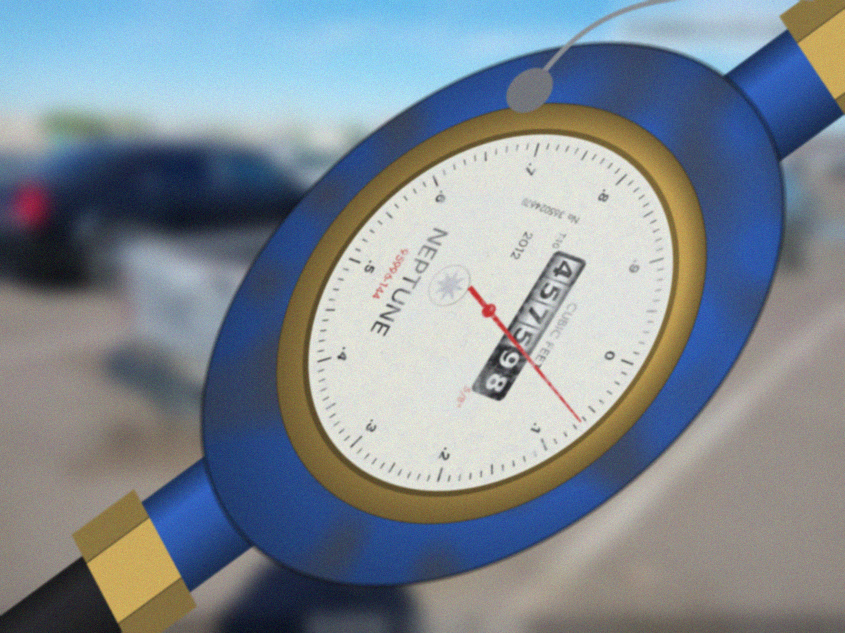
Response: 457598.06 ft³
